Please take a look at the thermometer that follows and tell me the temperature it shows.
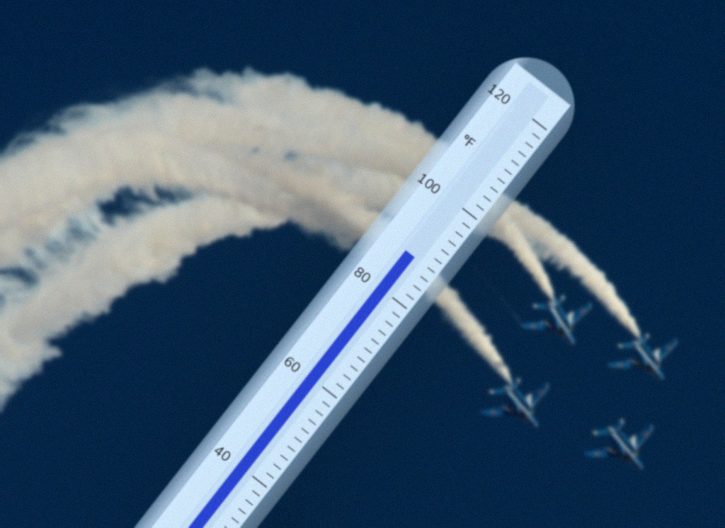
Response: 88 °F
